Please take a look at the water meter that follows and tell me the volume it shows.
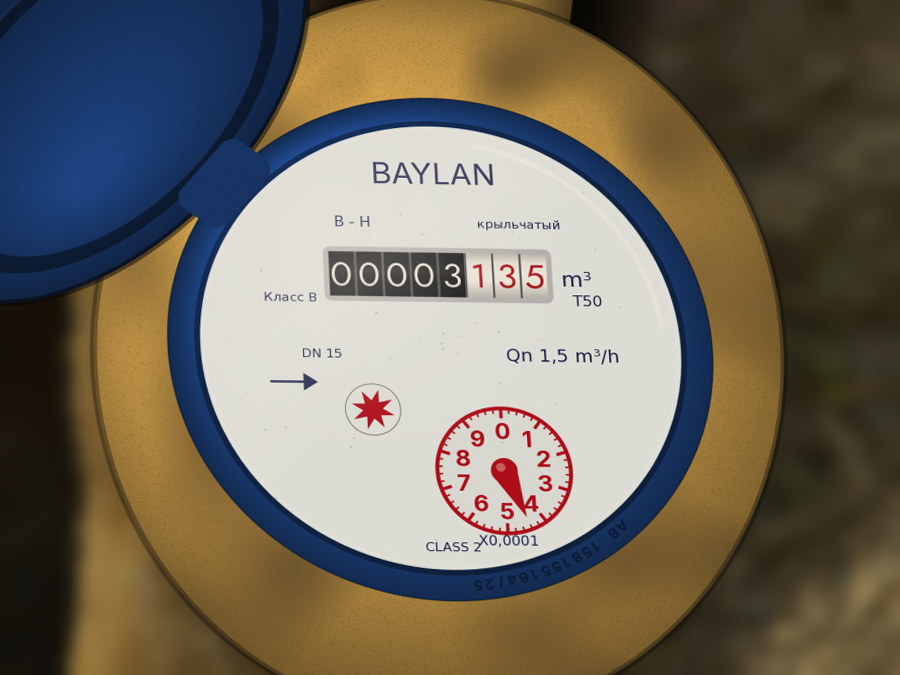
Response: 3.1354 m³
